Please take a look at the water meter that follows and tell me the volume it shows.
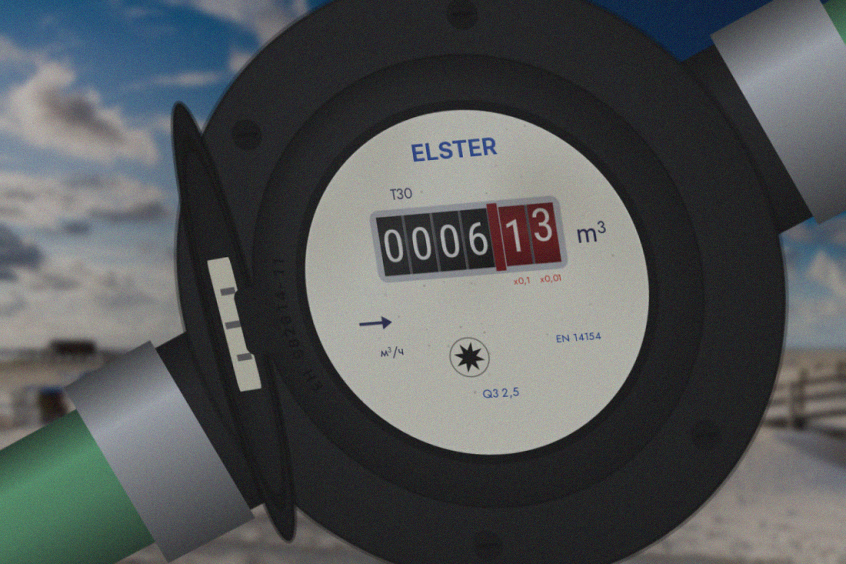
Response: 6.13 m³
